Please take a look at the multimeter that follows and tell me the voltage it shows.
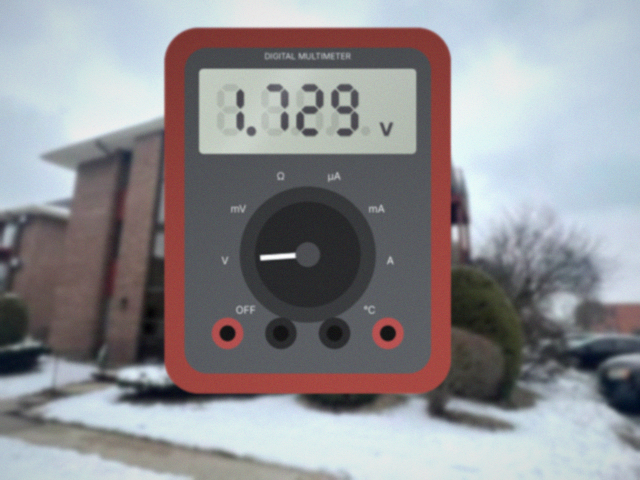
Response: 1.729 V
